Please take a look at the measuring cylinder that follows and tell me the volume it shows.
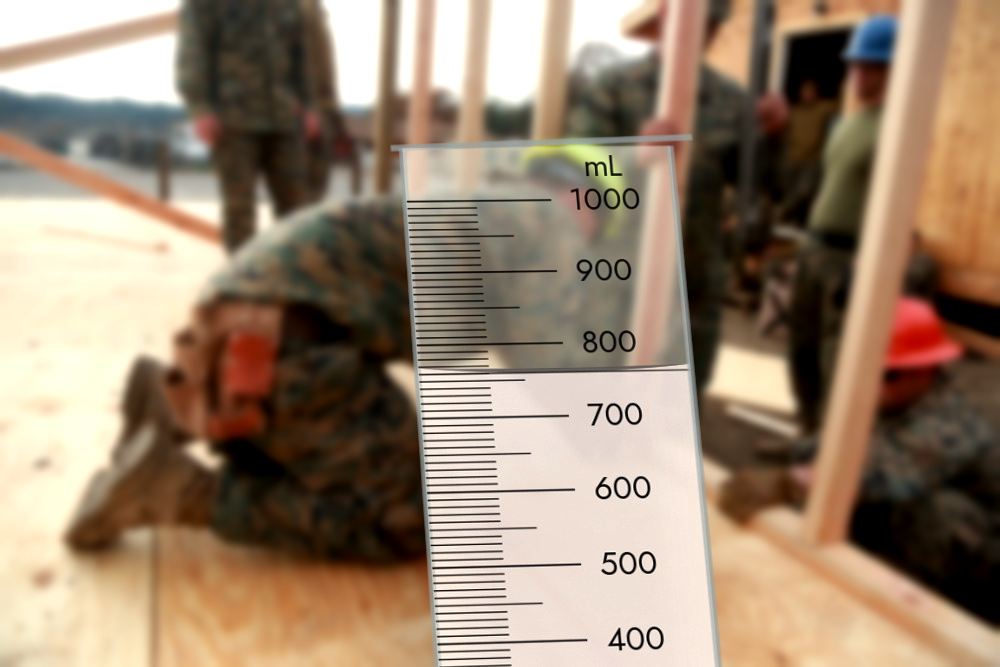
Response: 760 mL
